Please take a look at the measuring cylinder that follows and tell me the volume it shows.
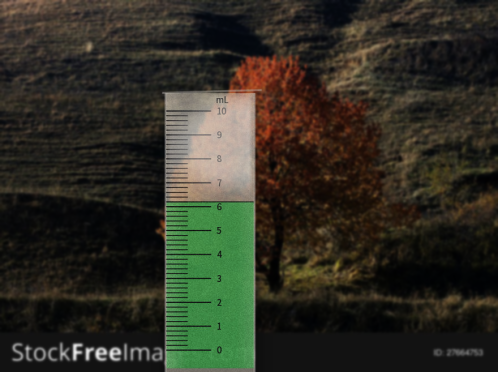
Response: 6.2 mL
